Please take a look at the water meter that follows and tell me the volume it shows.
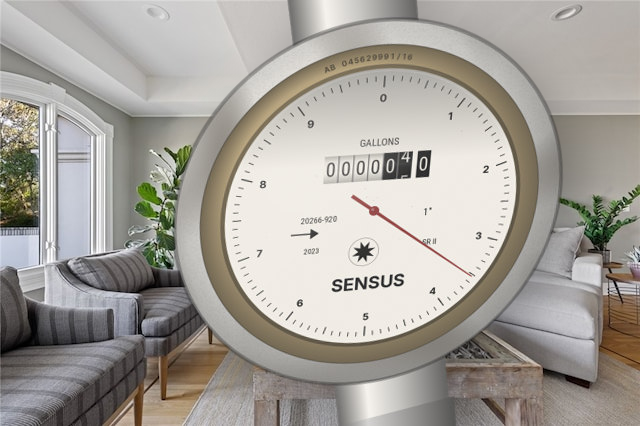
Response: 43.5 gal
